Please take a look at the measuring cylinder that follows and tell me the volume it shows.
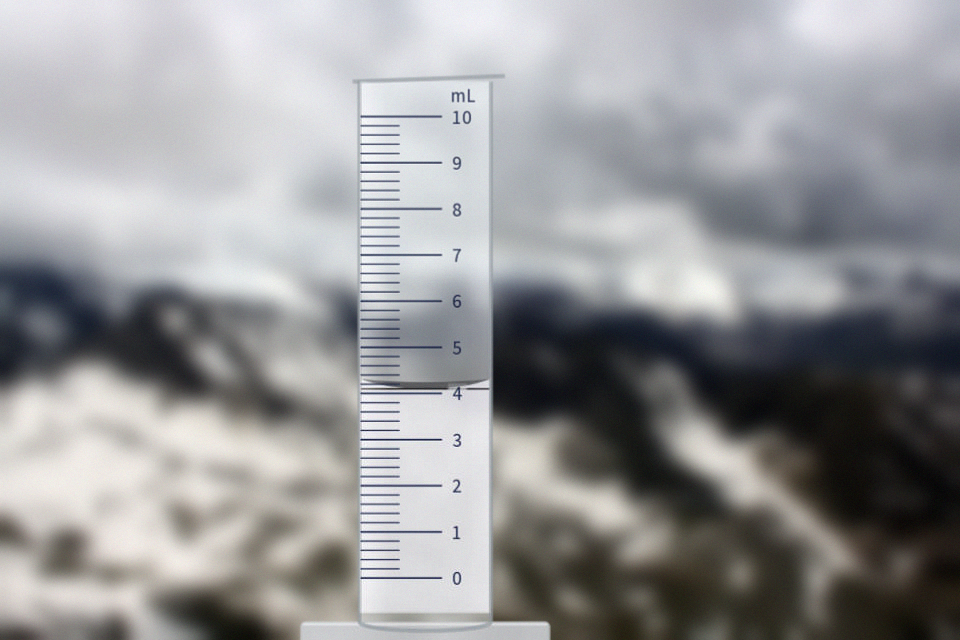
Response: 4.1 mL
